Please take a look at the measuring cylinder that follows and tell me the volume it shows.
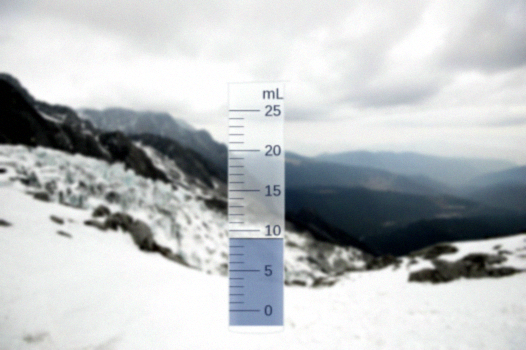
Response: 9 mL
